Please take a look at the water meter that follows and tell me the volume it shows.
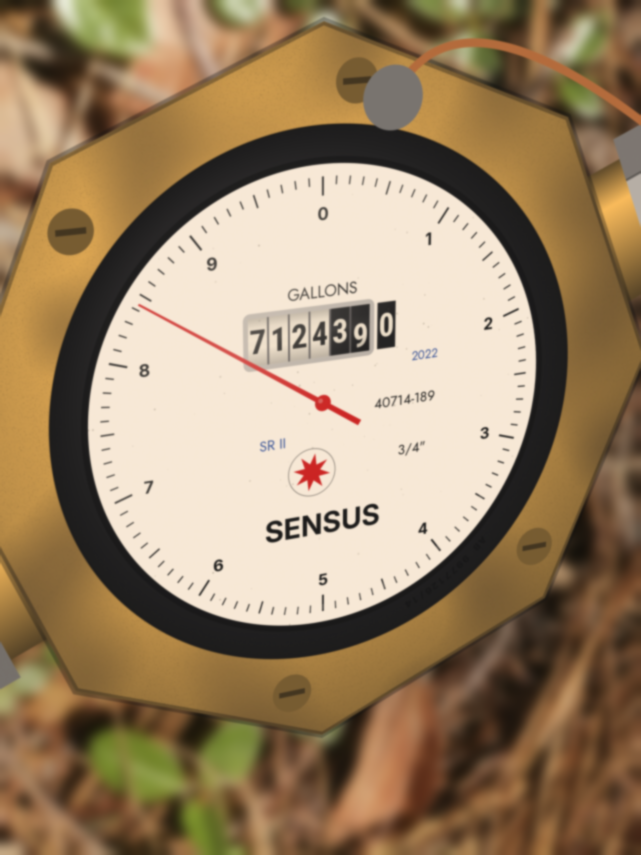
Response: 7124388.4 gal
